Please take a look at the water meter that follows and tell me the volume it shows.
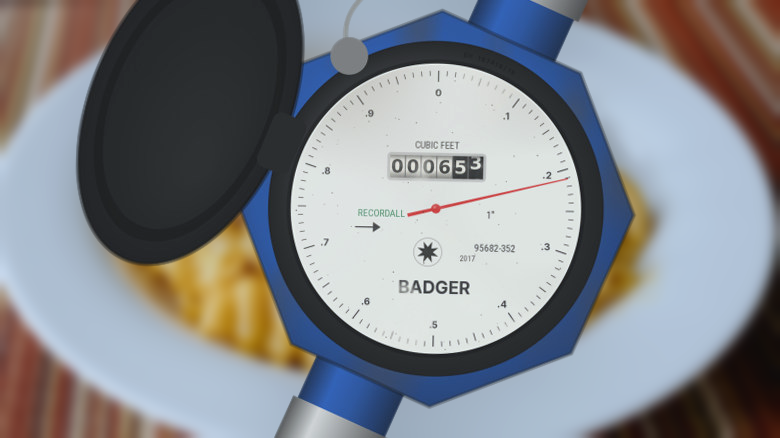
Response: 653.21 ft³
